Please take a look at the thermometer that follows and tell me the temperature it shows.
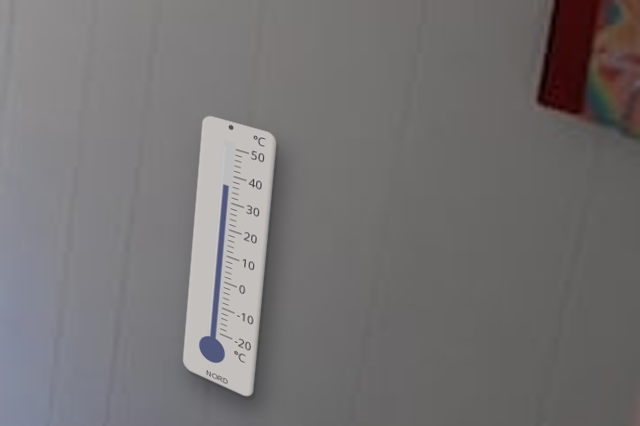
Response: 36 °C
